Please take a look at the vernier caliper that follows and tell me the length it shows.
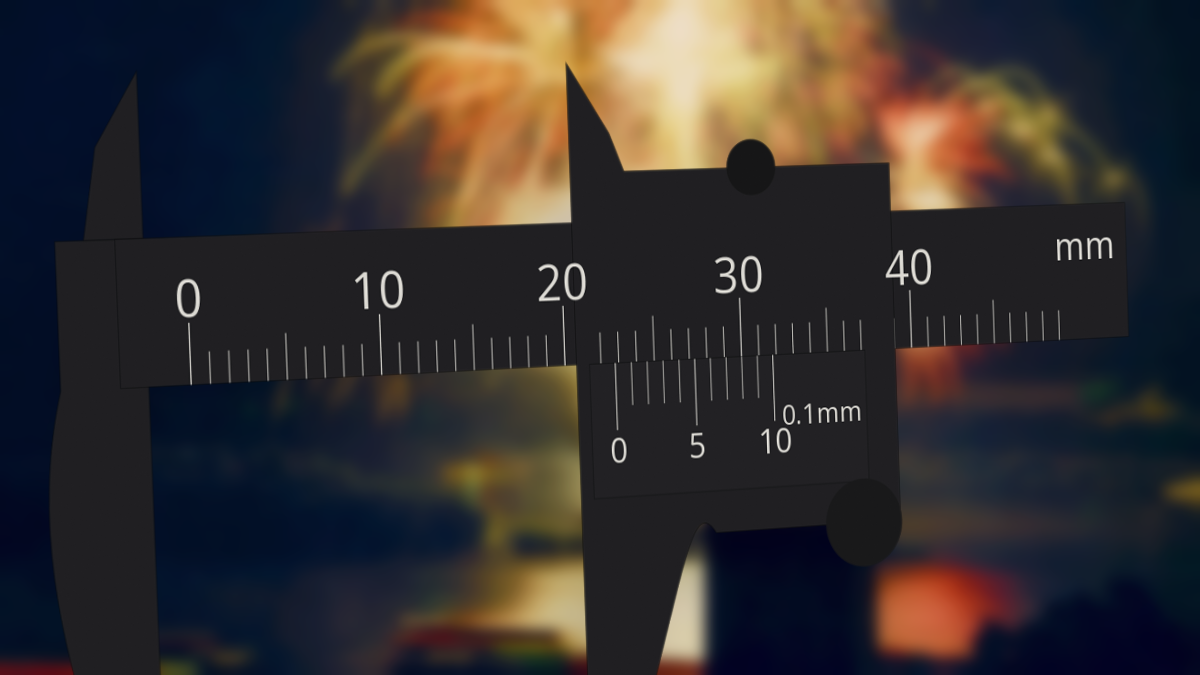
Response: 22.8 mm
